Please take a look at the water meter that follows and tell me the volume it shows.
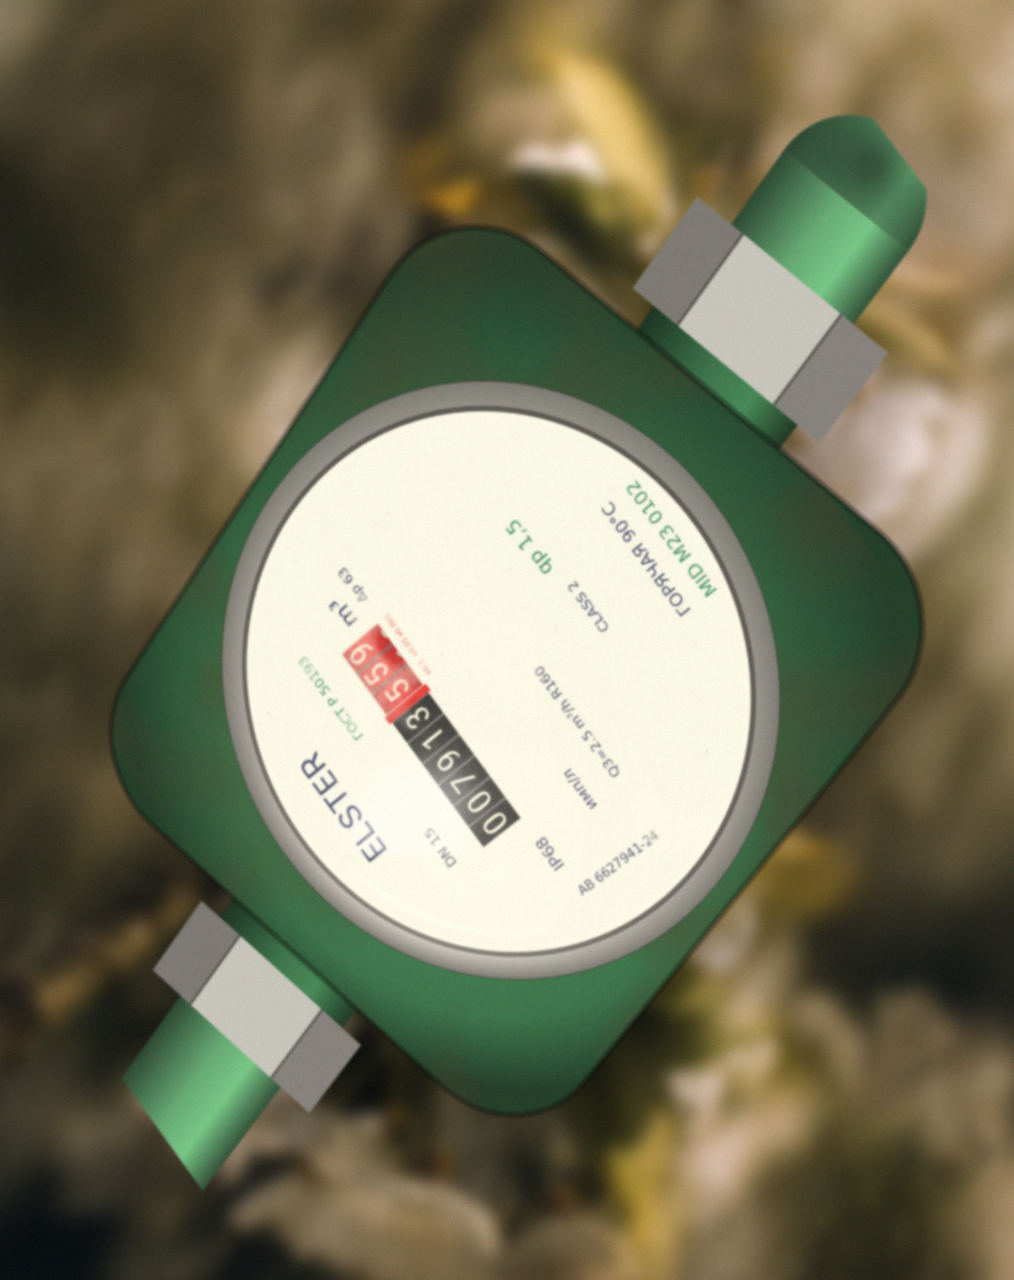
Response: 7913.559 m³
